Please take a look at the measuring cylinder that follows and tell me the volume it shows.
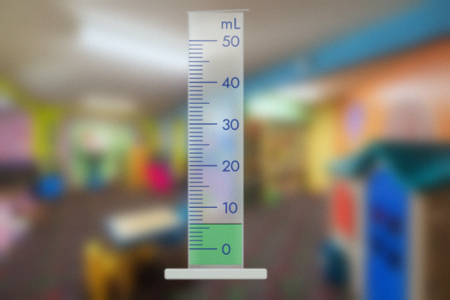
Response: 6 mL
